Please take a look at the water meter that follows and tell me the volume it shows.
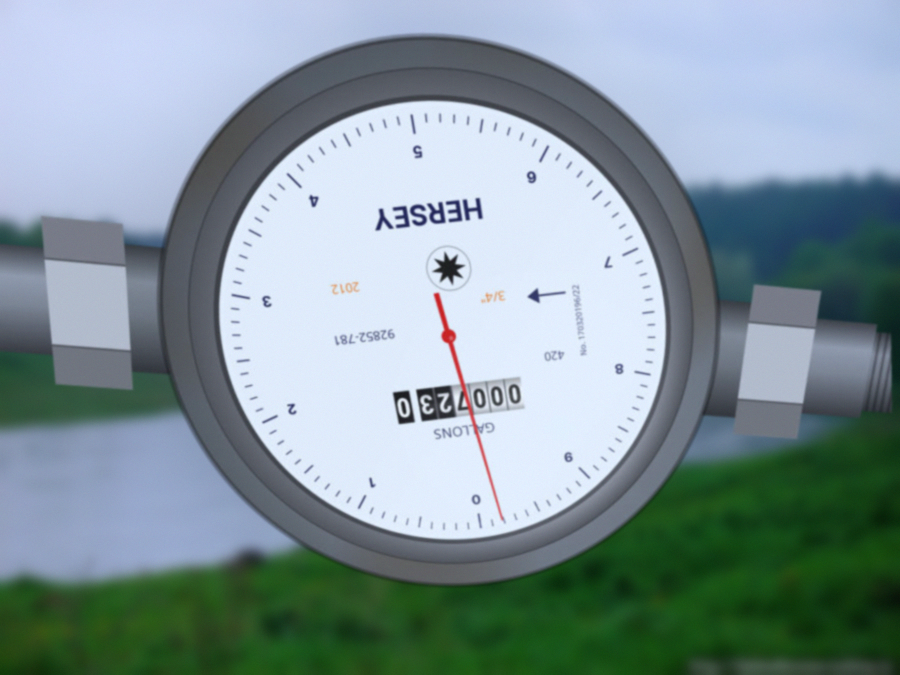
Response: 7229.8 gal
